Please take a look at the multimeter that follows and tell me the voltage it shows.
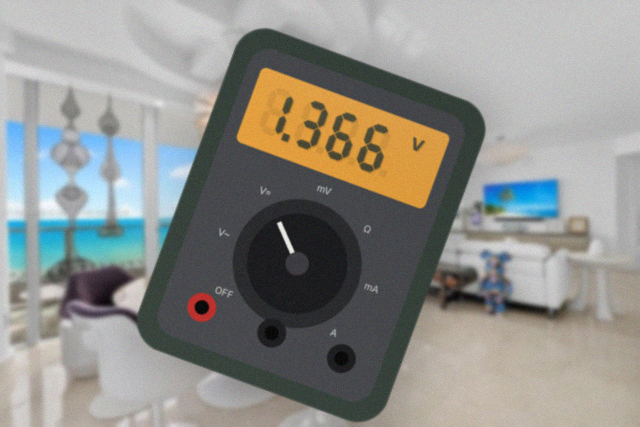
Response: 1.366 V
